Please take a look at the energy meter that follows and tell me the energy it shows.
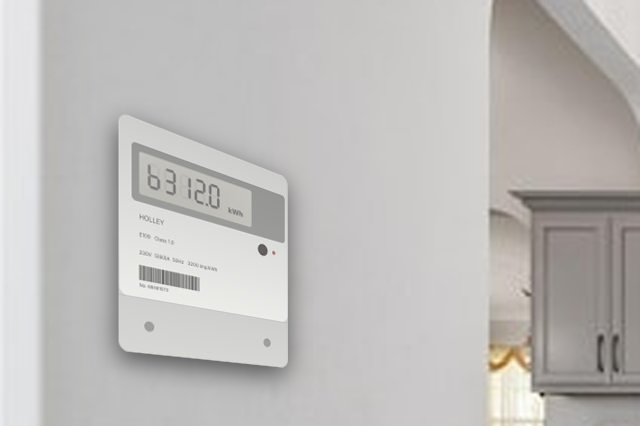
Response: 6312.0 kWh
